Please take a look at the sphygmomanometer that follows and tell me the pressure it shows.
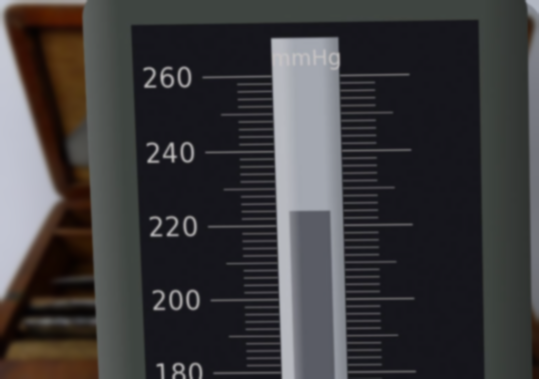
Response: 224 mmHg
